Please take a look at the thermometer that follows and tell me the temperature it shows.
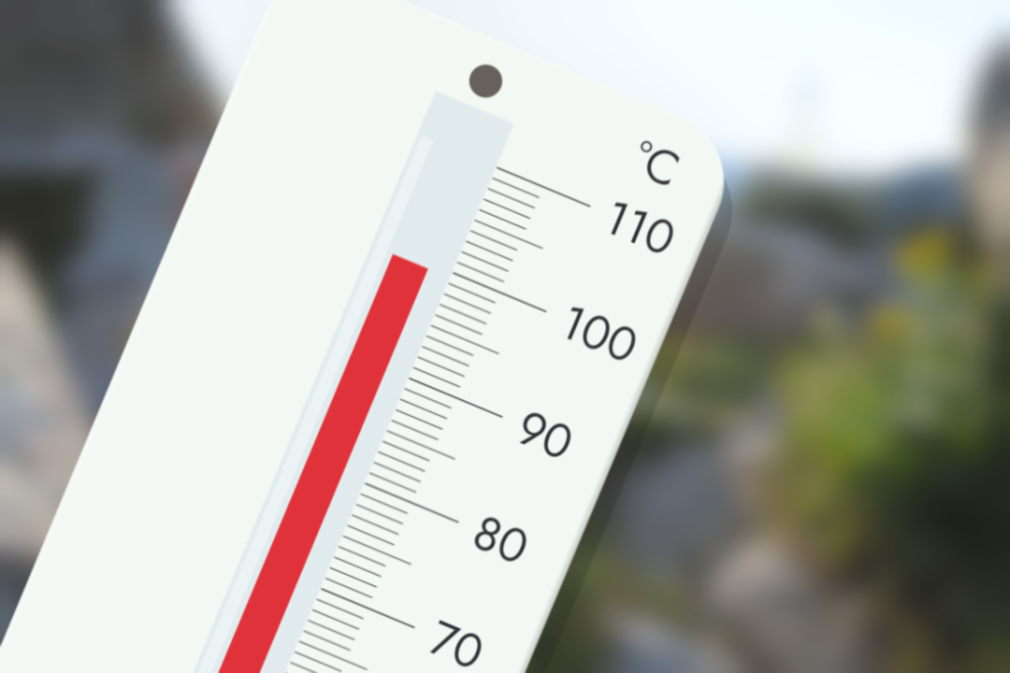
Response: 99.5 °C
